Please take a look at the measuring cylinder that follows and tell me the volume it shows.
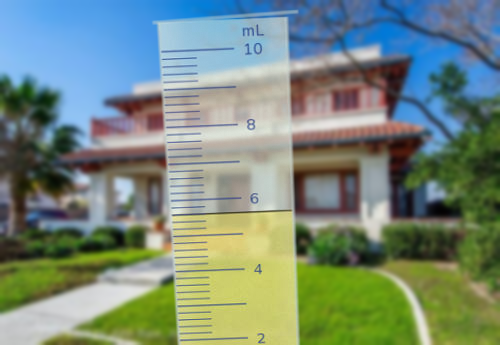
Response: 5.6 mL
